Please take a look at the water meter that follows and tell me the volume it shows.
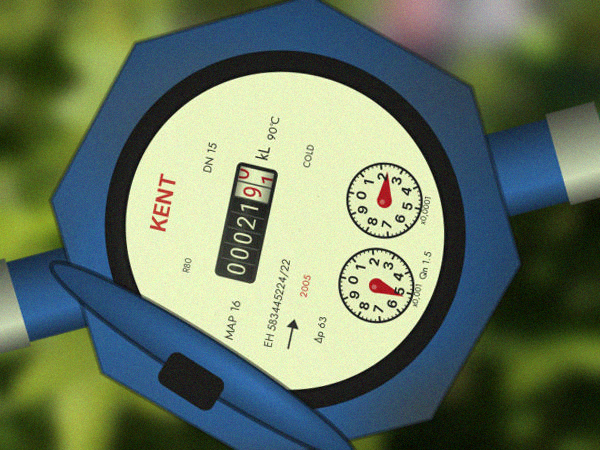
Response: 21.9052 kL
